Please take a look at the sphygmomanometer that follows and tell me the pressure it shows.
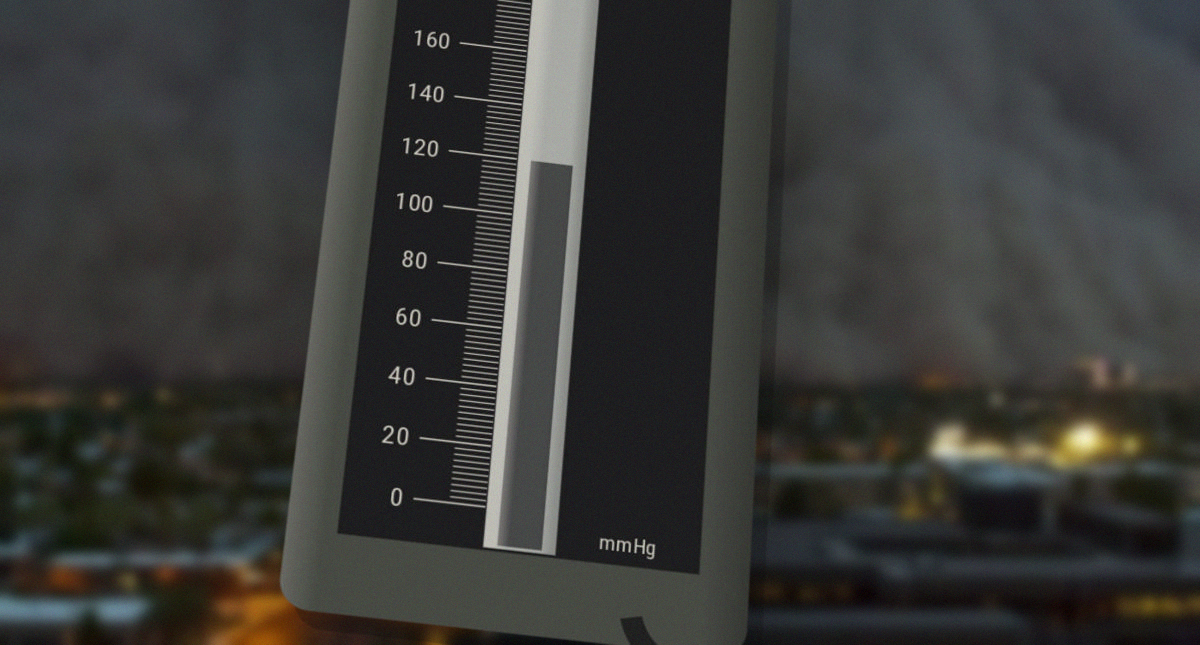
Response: 120 mmHg
